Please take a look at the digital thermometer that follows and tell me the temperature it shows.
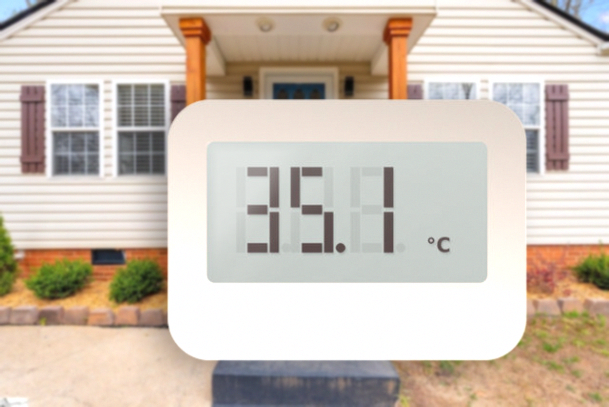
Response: 35.1 °C
